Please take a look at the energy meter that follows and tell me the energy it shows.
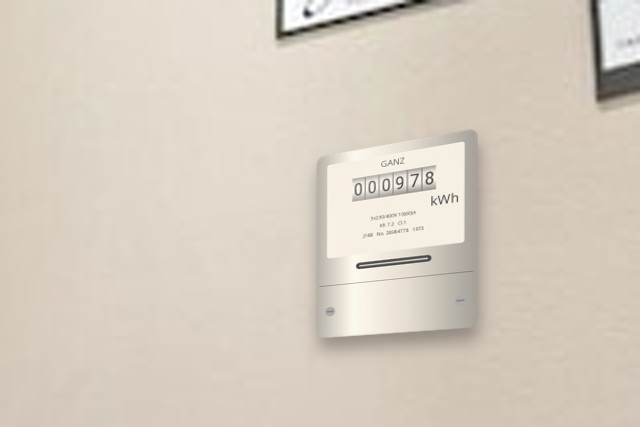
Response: 978 kWh
